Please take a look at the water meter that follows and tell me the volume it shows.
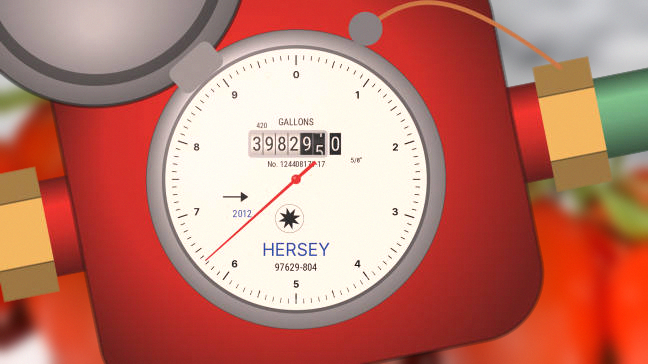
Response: 3982946.3 gal
